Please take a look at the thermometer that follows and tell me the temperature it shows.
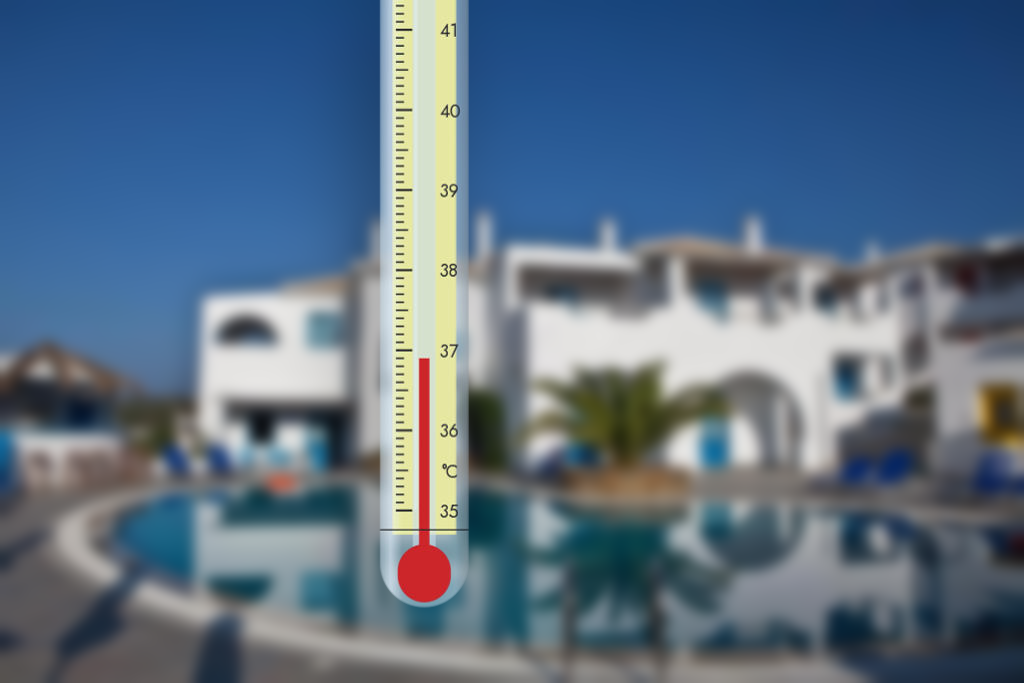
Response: 36.9 °C
